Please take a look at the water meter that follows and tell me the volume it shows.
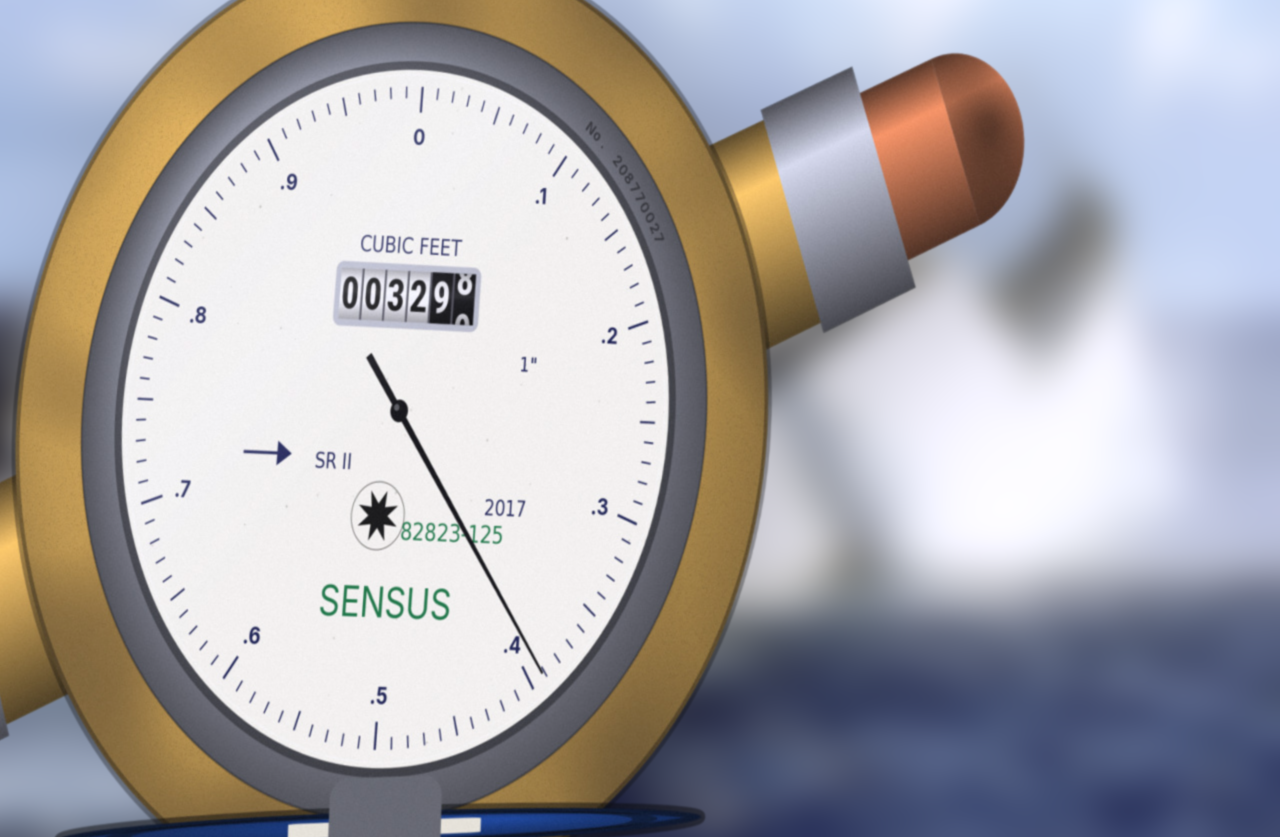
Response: 3298.39 ft³
